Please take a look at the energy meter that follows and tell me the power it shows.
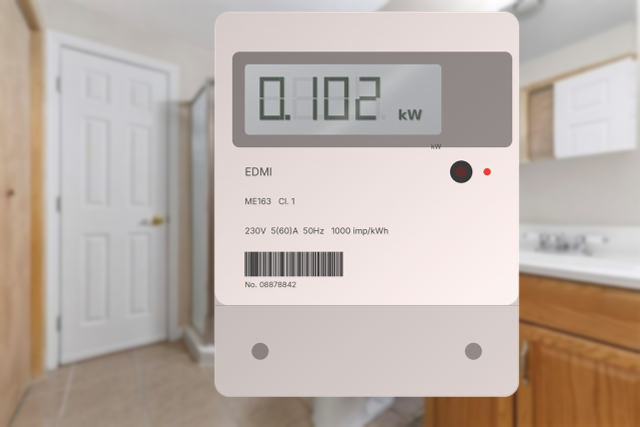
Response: 0.102 kW
